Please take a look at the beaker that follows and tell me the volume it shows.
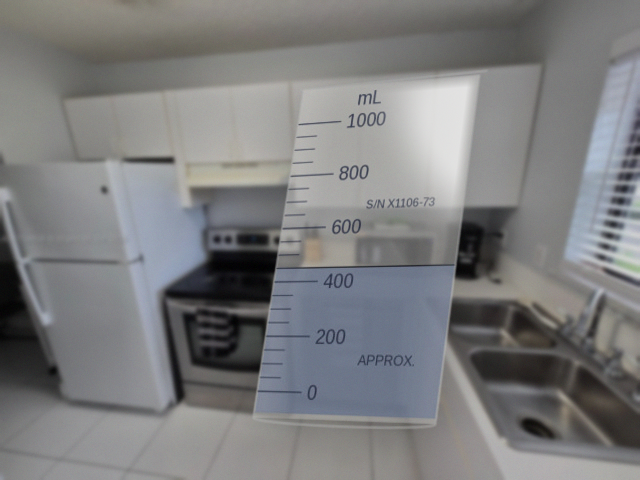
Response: 450 mL
